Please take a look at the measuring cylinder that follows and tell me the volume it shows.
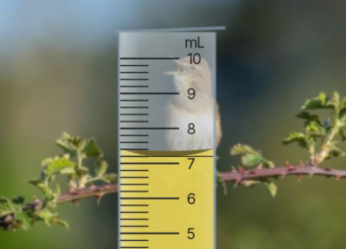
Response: 7.2 mL
